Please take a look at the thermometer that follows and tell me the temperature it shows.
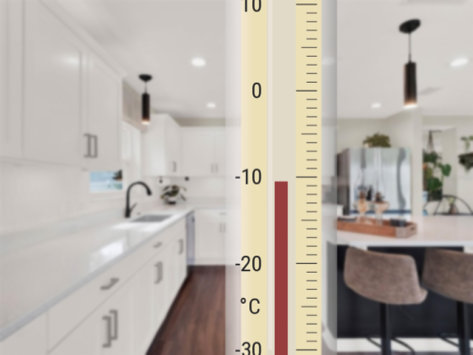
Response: -10.5 °C
